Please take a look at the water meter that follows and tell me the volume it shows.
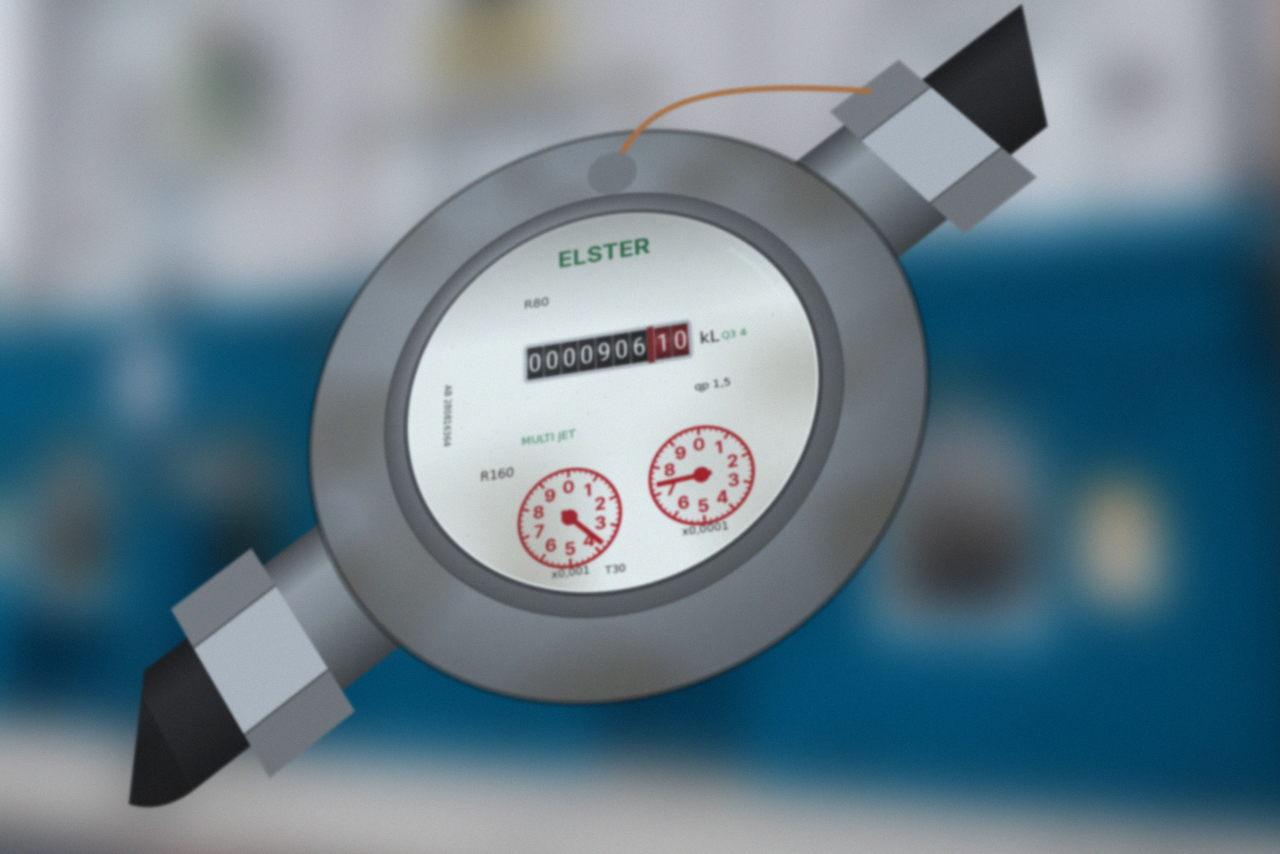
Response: 906.1037 kL
